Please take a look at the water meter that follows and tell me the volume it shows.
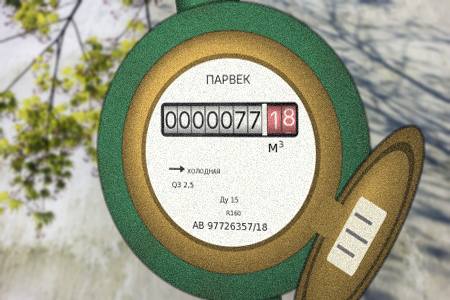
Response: 77.18 m³
